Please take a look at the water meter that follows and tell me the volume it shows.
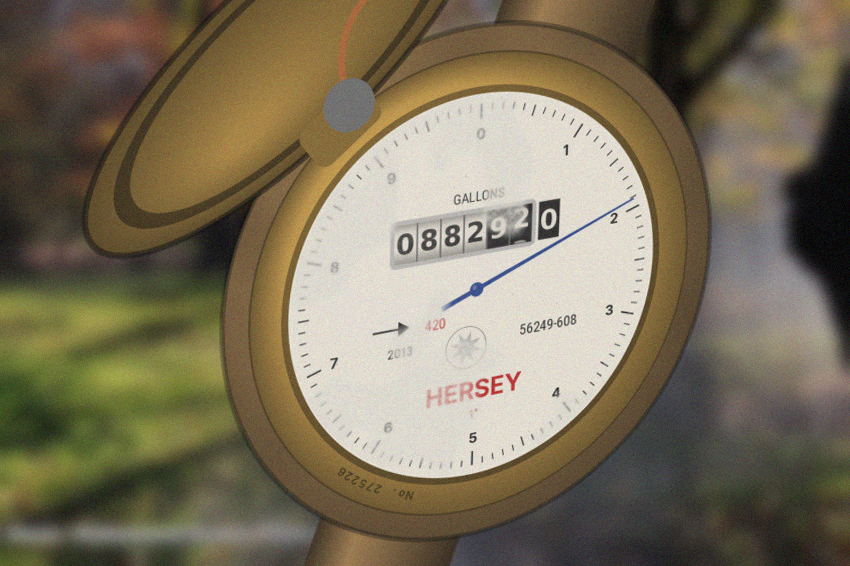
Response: 882921.9 gal
